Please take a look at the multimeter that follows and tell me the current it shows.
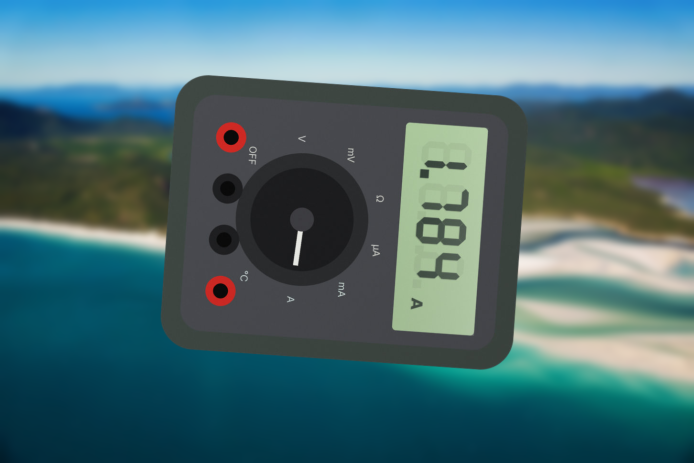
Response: 1.784 A
